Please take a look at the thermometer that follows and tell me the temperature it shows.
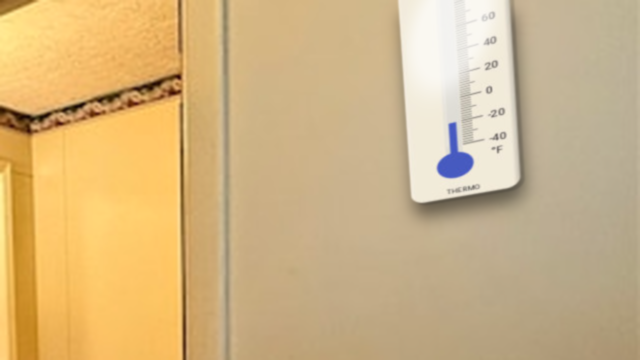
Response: -20 °F
